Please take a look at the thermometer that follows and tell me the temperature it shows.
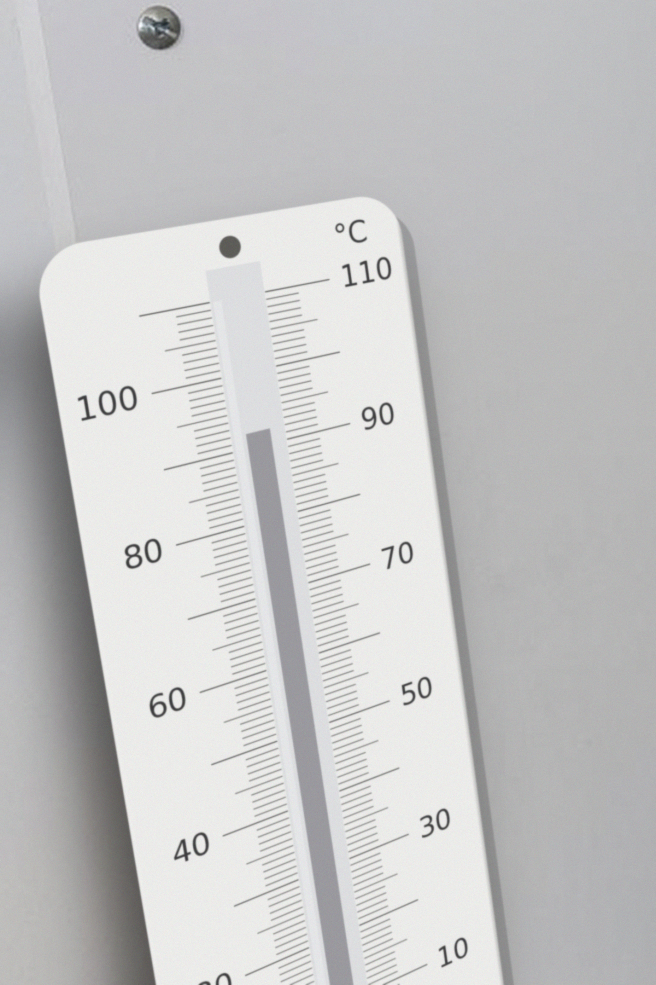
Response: 92 °C
